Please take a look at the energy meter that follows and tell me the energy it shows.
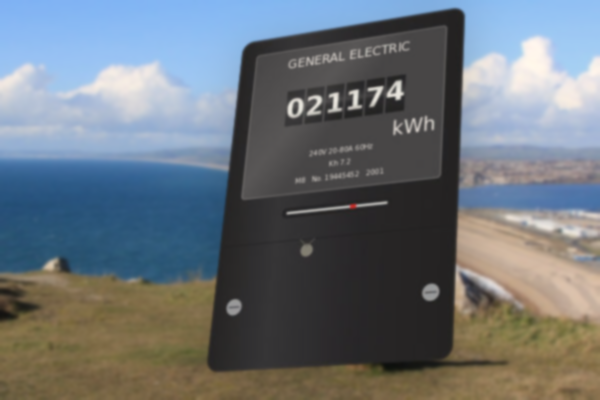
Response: 21174 kWh
